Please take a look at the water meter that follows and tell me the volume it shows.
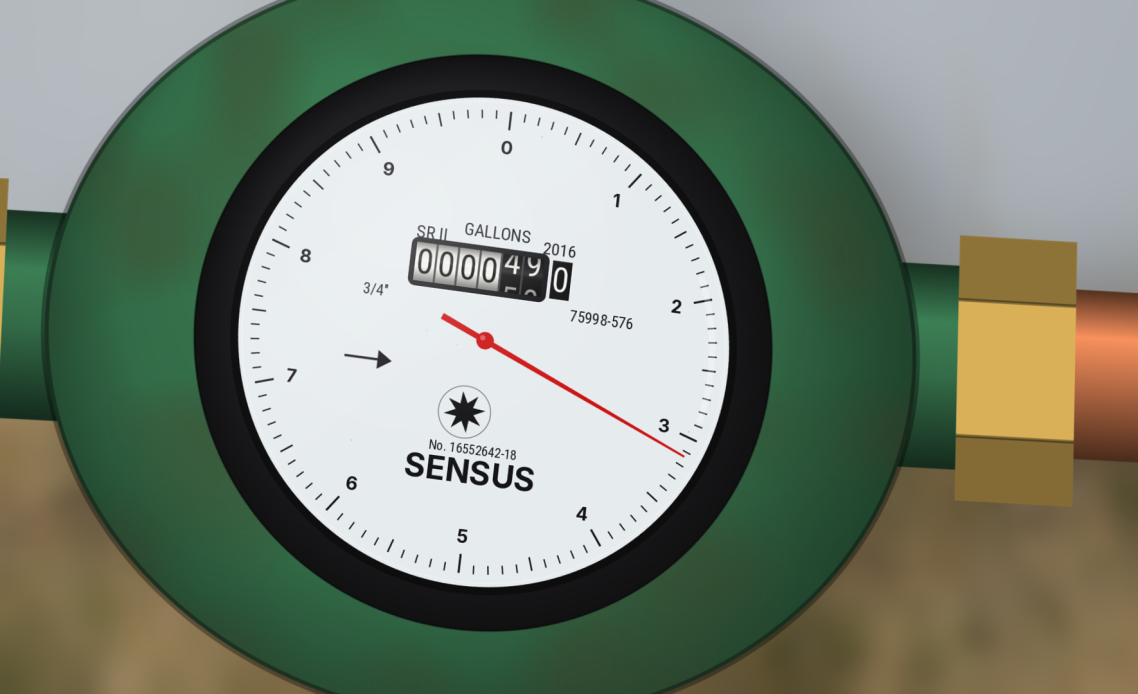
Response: 493.1 gal
